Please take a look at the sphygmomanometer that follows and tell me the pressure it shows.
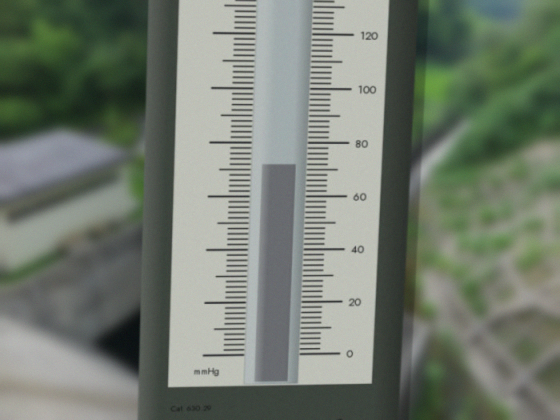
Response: 72 mmHg
